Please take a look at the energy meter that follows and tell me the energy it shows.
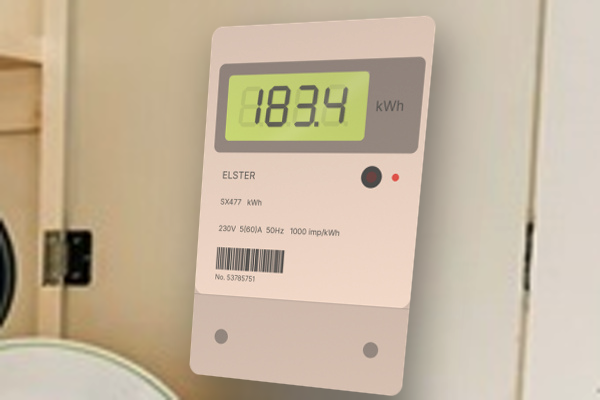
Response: 183.4 kWh
